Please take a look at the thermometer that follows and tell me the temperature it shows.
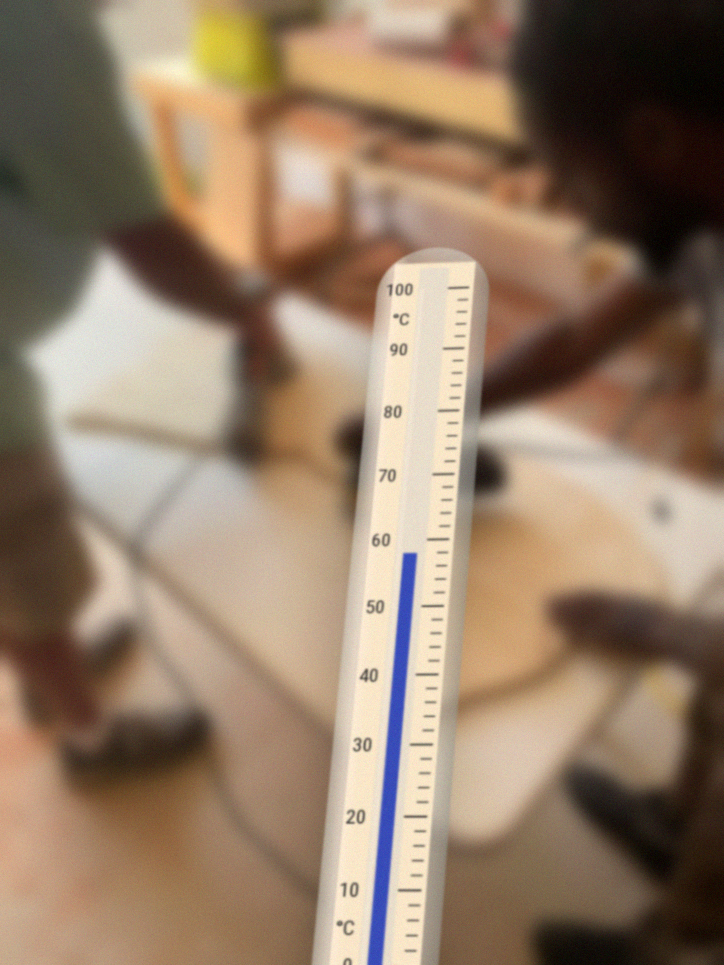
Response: 58 °C
